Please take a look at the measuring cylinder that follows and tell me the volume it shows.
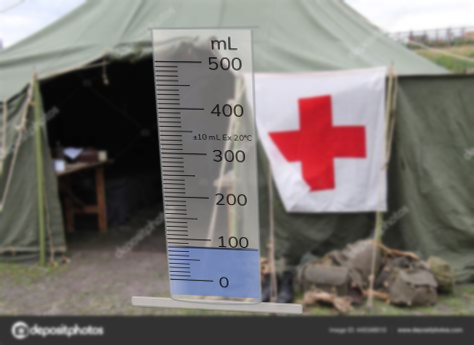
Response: 80 mL
